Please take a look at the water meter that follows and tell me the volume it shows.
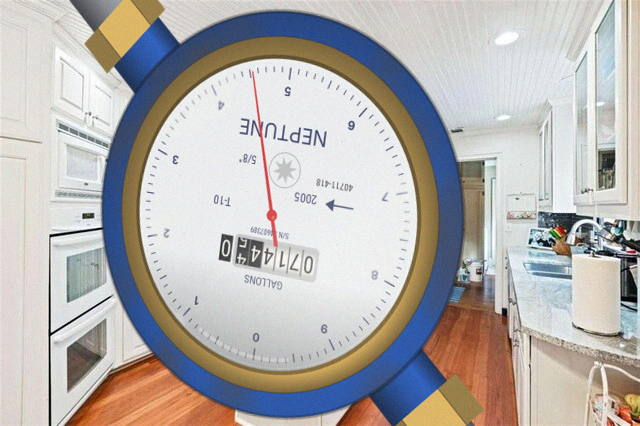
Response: 714444.5 gal
